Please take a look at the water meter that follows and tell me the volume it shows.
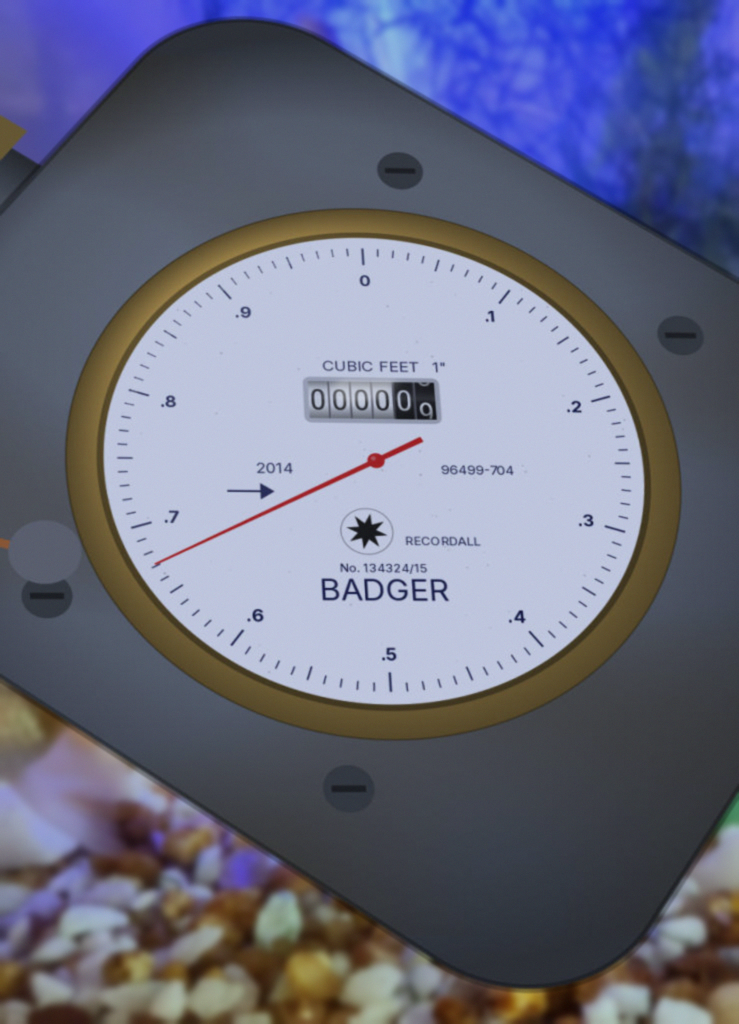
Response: 8.67 ft³
